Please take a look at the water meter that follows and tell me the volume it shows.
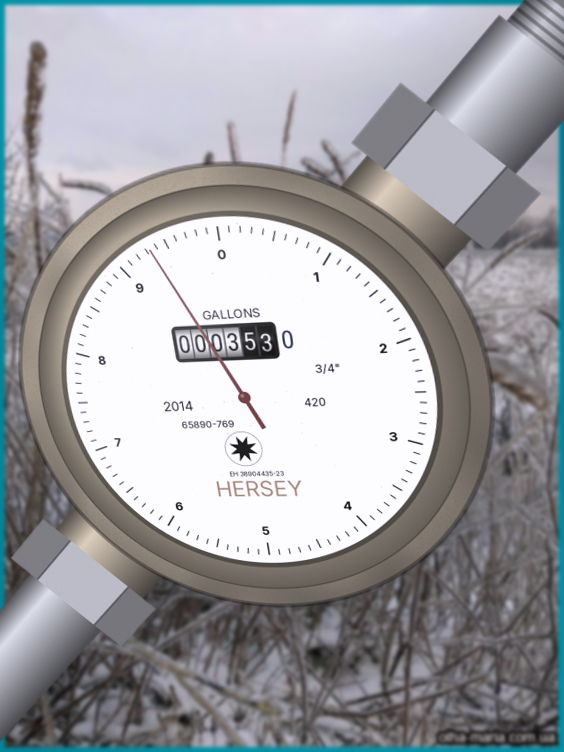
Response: 3529.3 gal
